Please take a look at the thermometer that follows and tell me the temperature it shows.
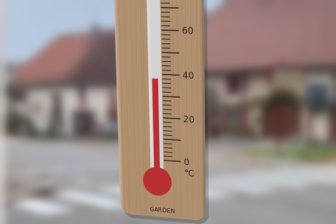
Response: 38 °C
